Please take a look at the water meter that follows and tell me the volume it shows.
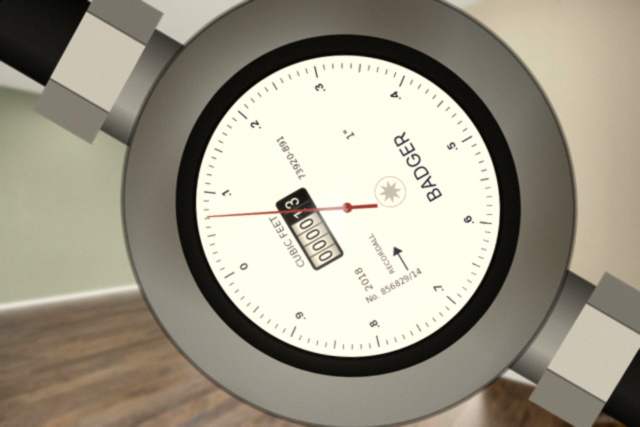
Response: 13.07 ft³
